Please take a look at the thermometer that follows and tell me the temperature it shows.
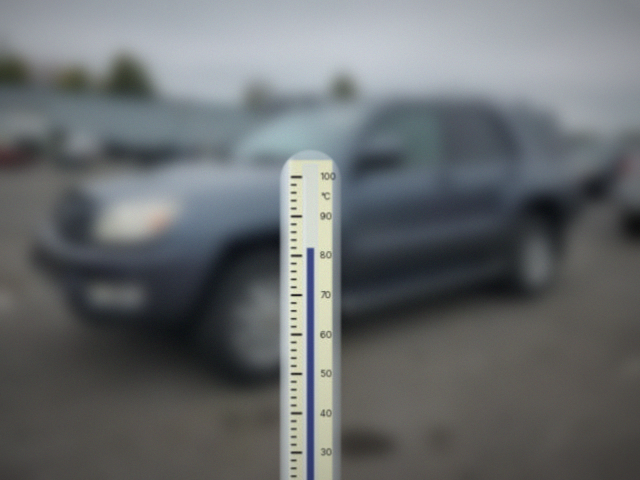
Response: 82 °C
